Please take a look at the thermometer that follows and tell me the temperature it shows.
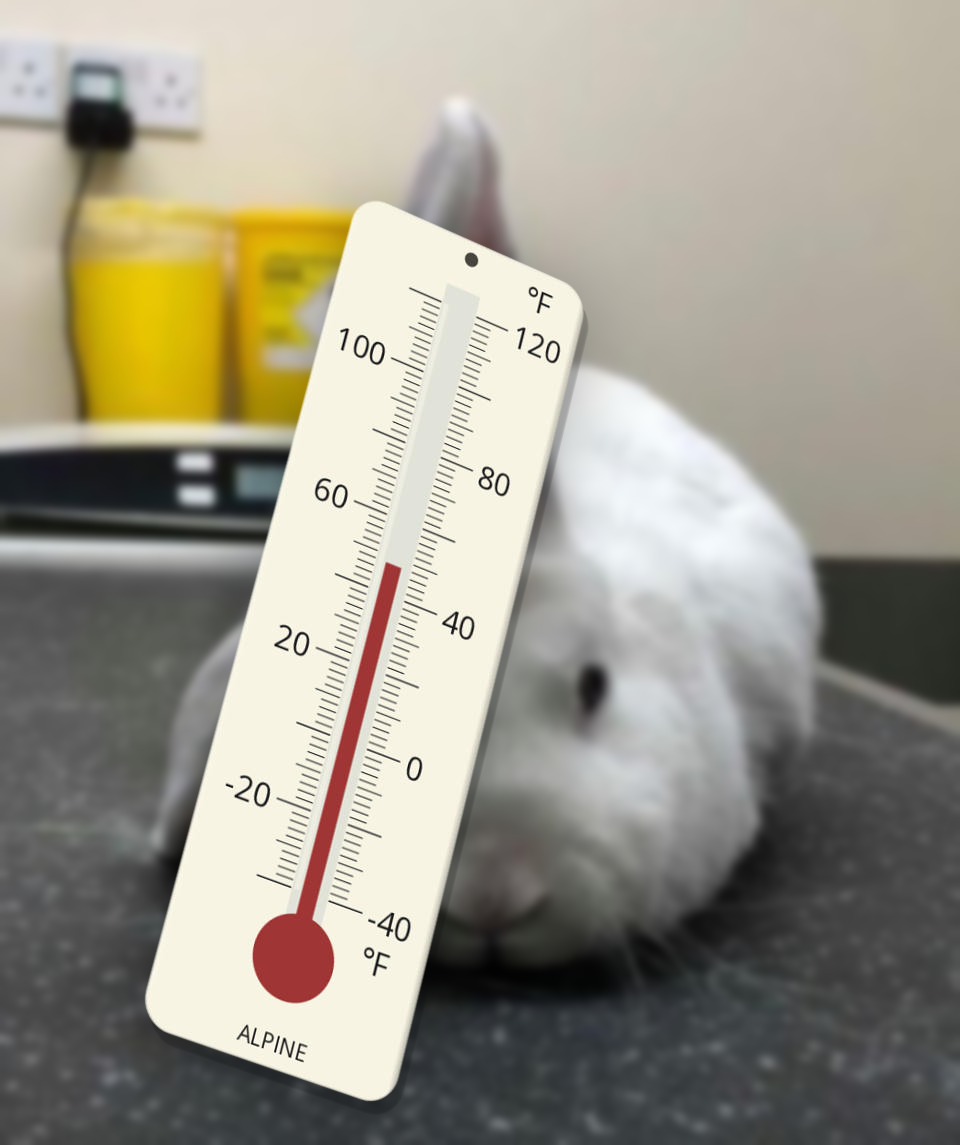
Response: 48 °F
